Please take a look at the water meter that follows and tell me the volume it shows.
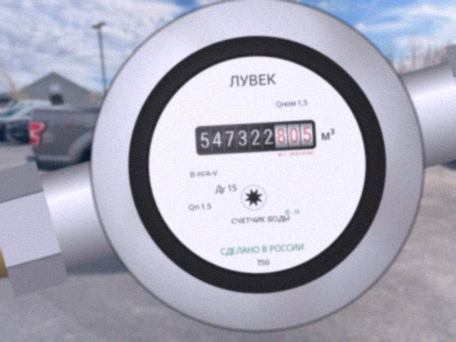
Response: 547322.805 m³
